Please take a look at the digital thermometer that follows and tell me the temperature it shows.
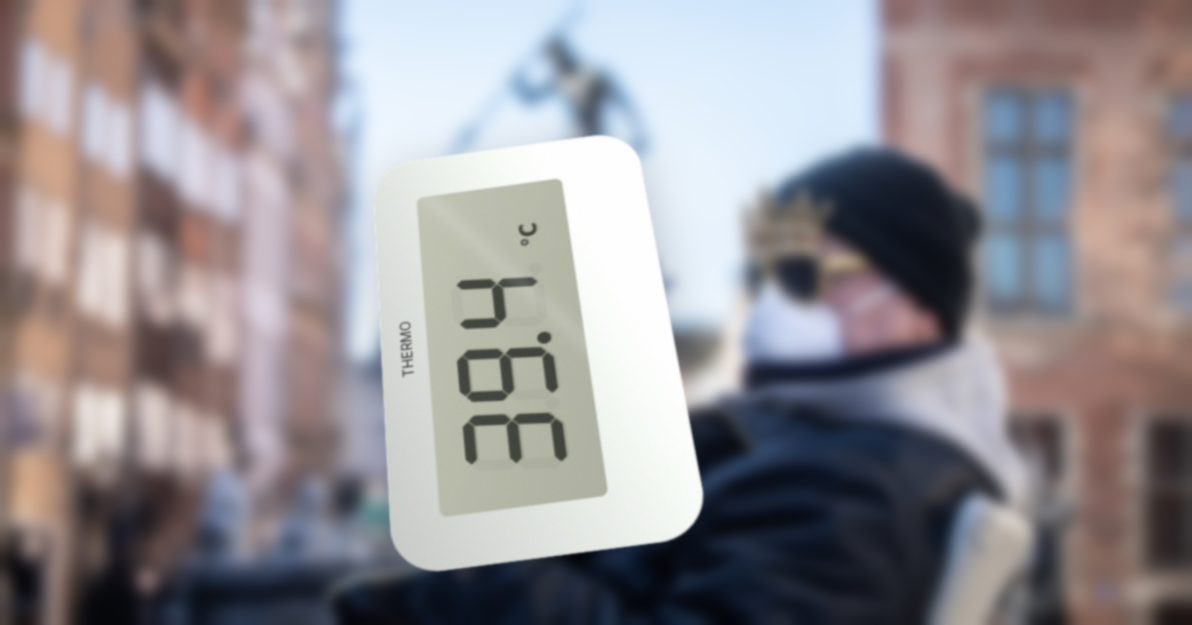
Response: 39.4 °C
